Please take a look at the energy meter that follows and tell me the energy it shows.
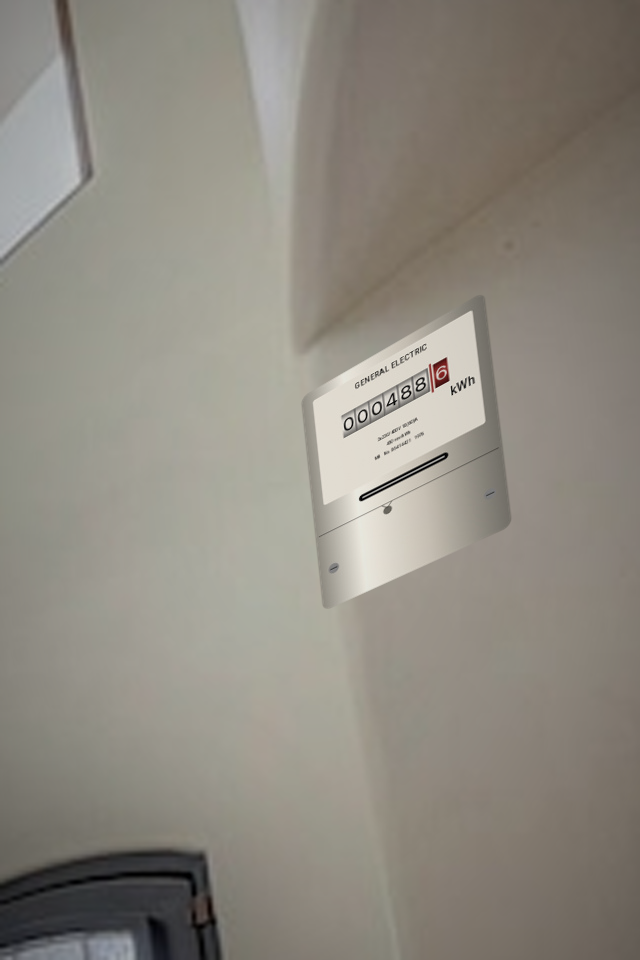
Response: 488.6 kWh
